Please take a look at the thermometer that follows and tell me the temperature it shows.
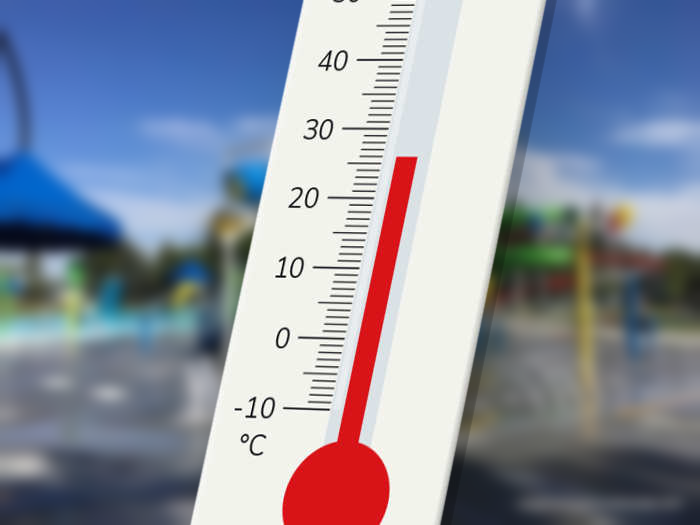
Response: 26 °C
